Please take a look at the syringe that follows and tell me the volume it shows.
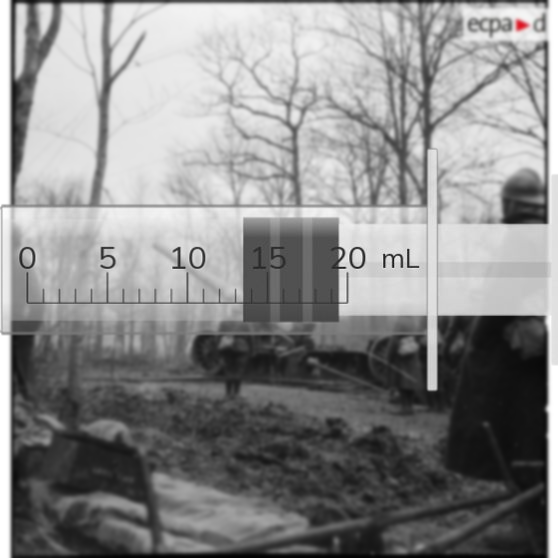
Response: 13.5 mL
